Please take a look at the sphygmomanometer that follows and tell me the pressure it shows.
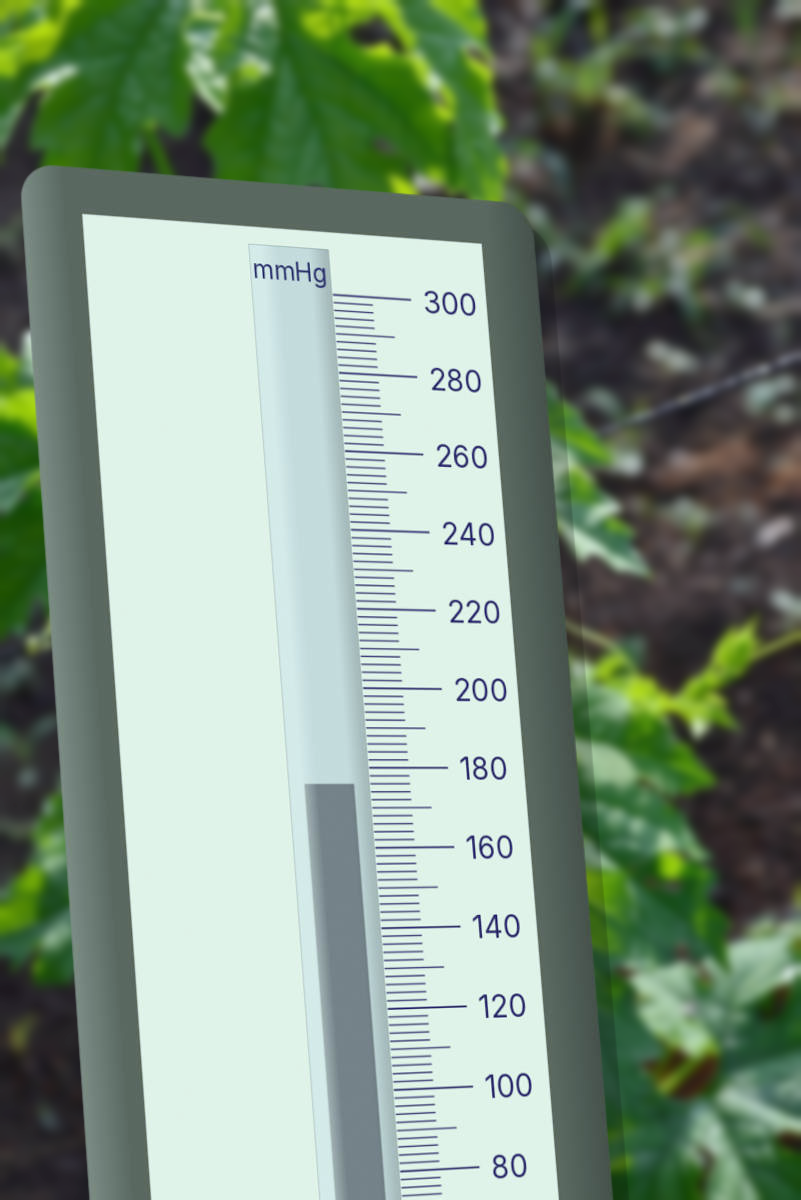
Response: 176 mmHg
